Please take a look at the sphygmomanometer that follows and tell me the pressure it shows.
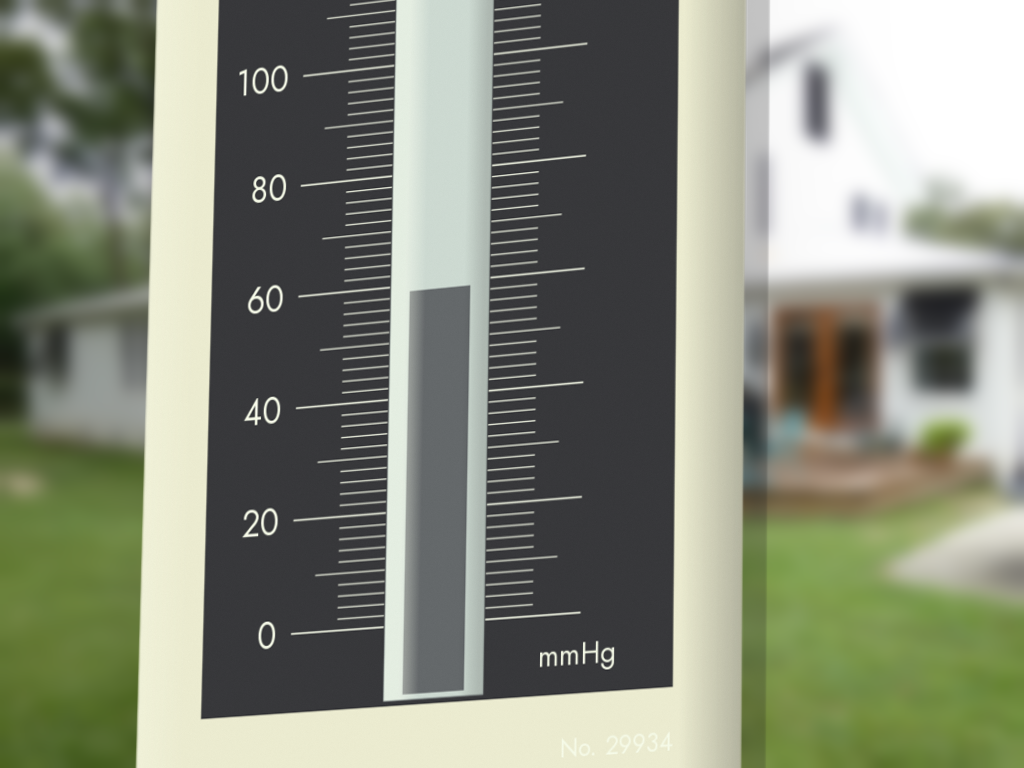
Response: 59 mmHg
